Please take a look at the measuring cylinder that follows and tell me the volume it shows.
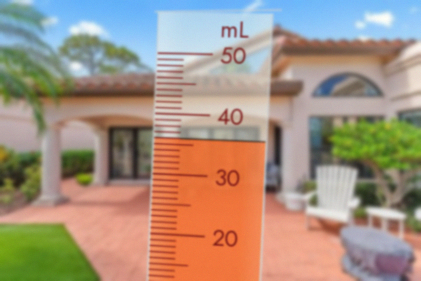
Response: 36 mL
